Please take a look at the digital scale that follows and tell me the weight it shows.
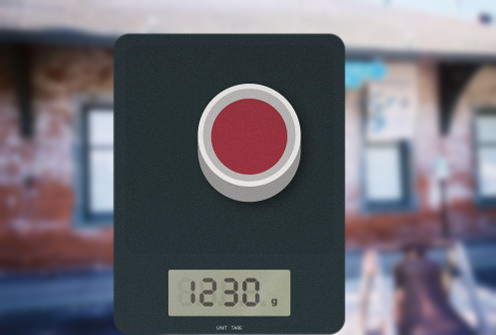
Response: 1230 g
